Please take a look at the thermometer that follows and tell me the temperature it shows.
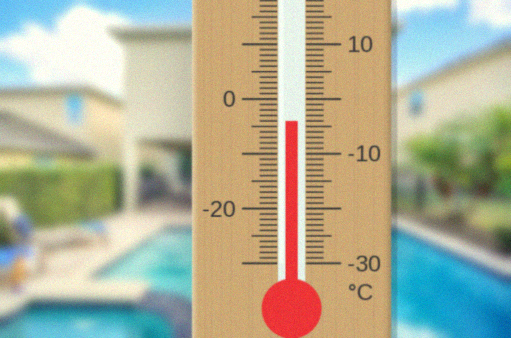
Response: -4 °C
